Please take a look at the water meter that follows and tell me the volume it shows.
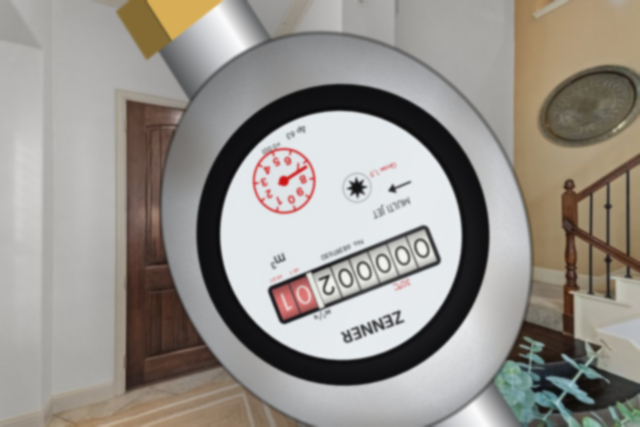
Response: 2.017 m³
